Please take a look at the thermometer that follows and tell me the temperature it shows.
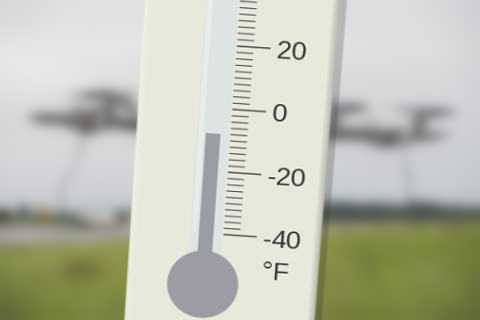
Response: -8 °F
